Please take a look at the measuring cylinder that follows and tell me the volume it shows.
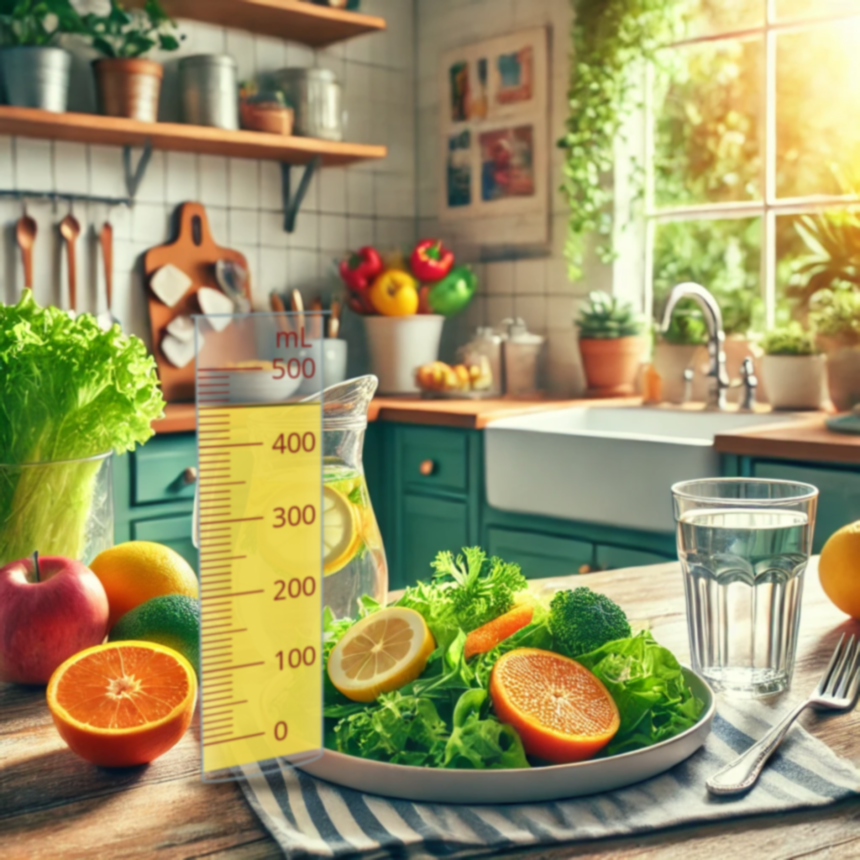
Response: 450 mL
